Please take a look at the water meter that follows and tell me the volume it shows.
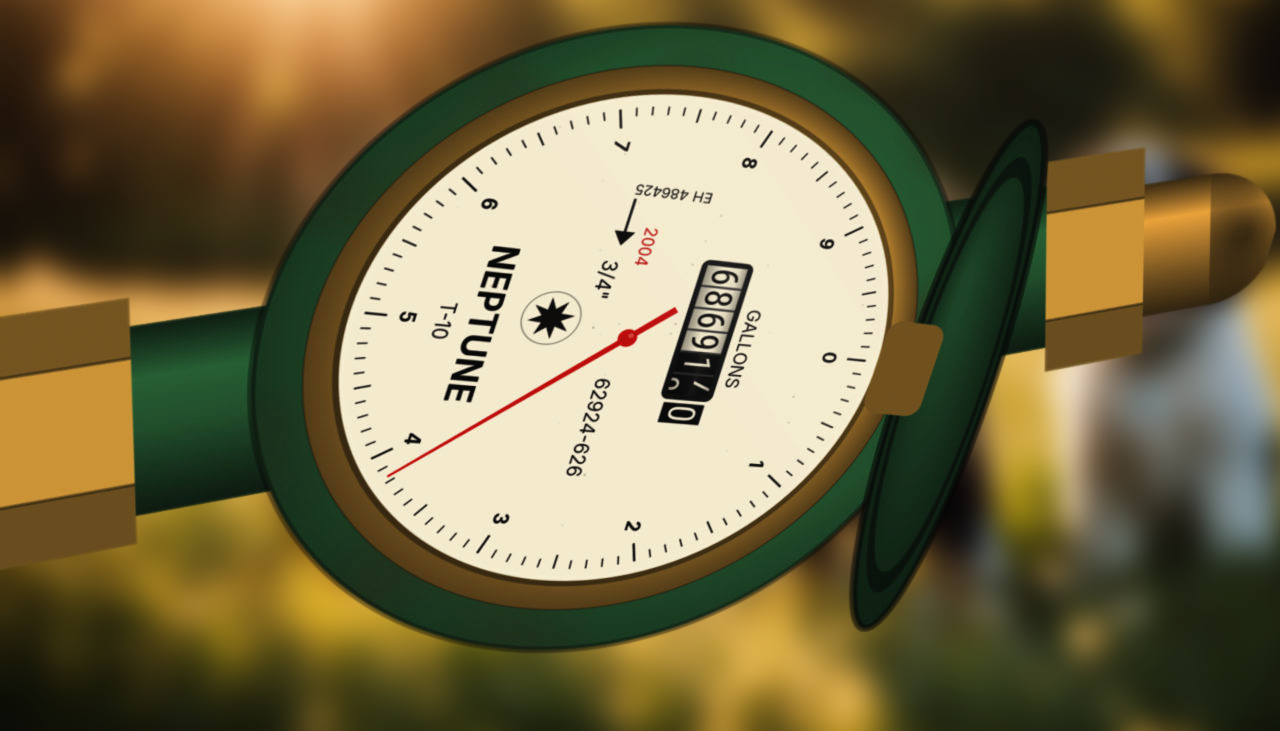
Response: 6869173.8 gal
